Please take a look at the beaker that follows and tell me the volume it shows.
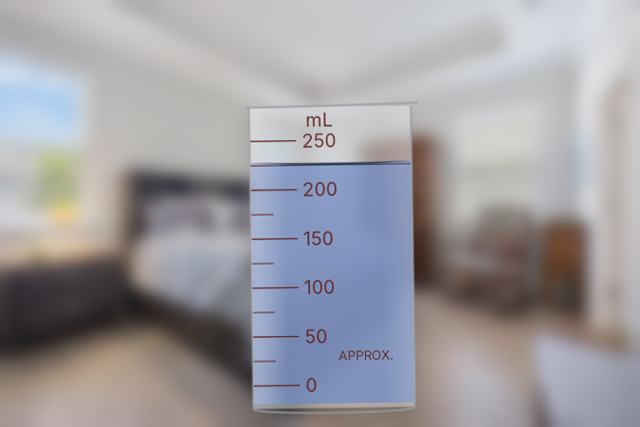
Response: 225 mL
